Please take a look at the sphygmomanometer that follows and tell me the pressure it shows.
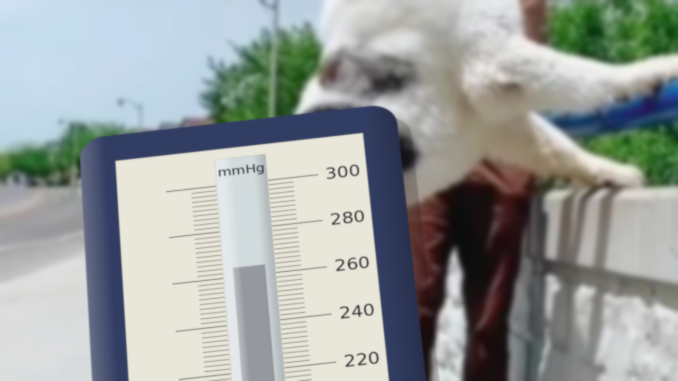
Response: 264 mmHg
